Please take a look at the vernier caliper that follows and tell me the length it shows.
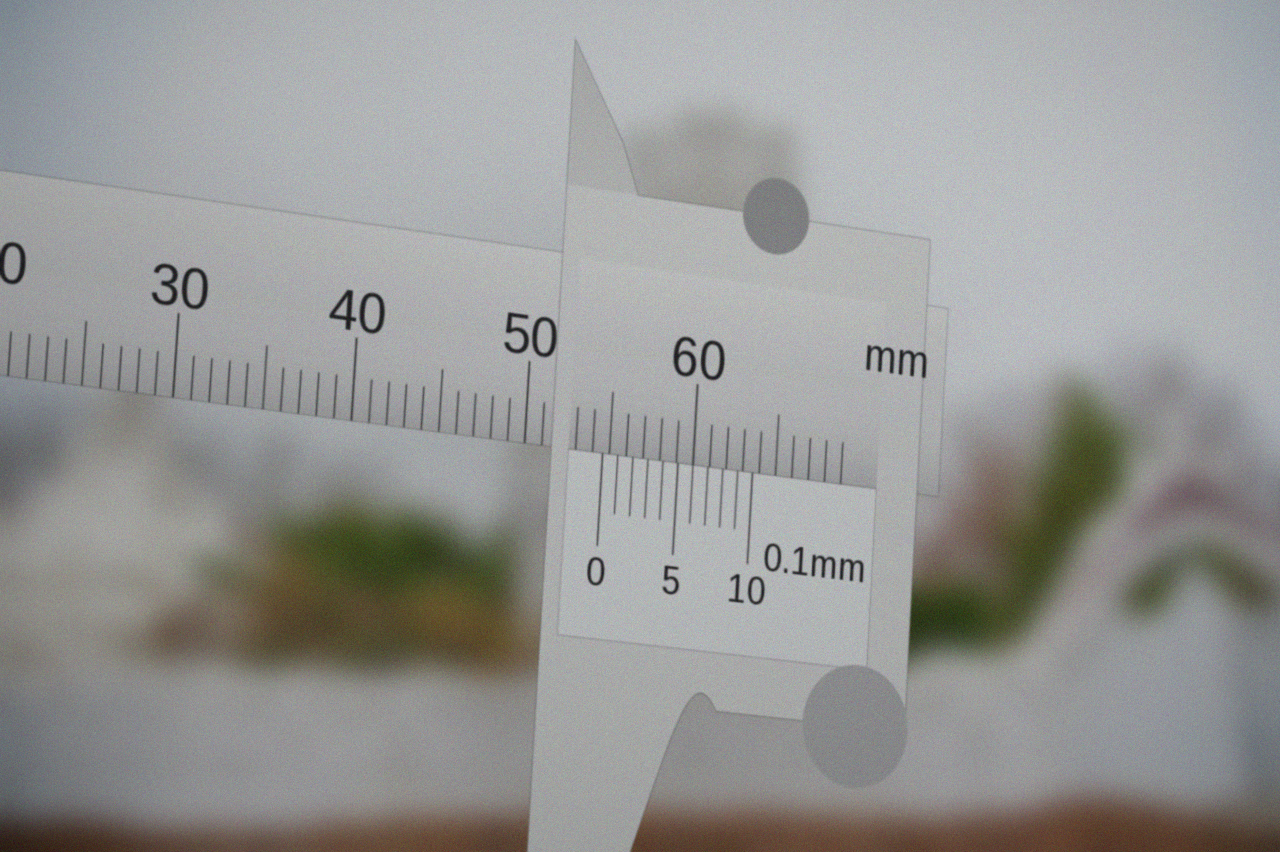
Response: 54.6 mm
